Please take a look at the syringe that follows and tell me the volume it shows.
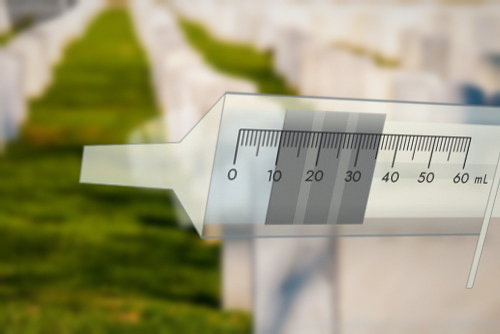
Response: 10 mL
